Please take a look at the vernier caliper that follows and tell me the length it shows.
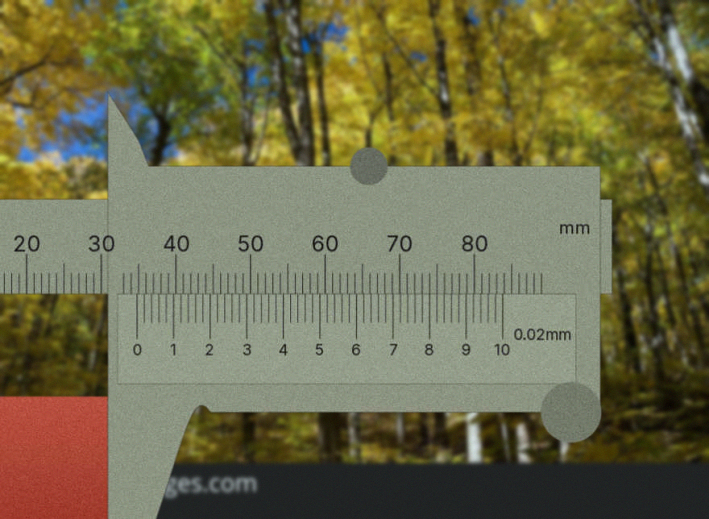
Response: 34.8 mm
